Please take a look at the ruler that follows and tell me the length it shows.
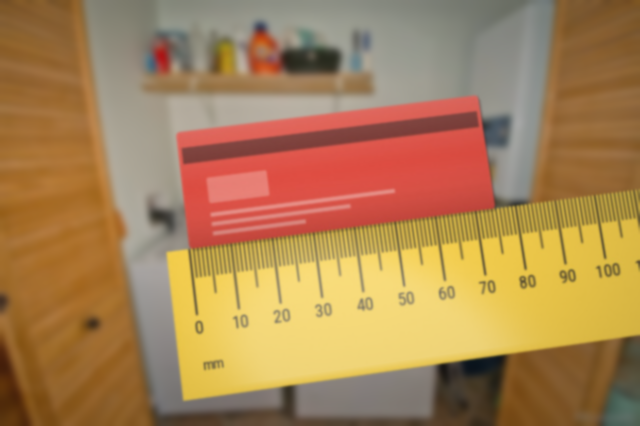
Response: 75 mm
